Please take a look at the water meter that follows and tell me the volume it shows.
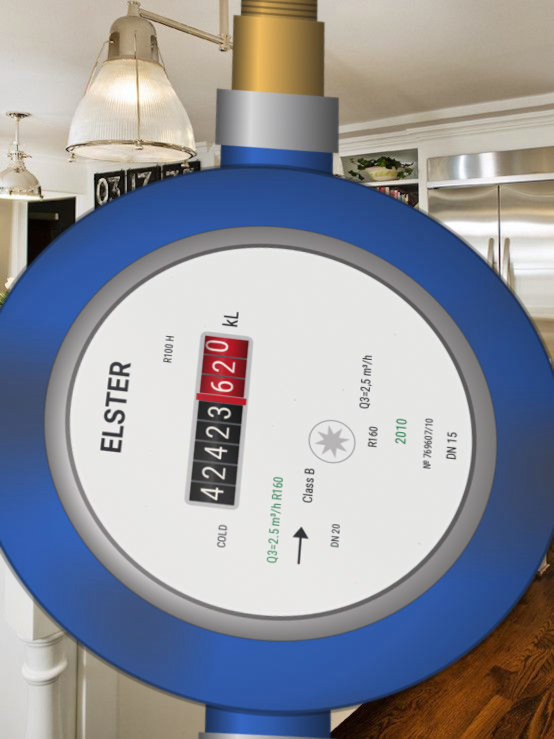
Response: 42423.620 kL
